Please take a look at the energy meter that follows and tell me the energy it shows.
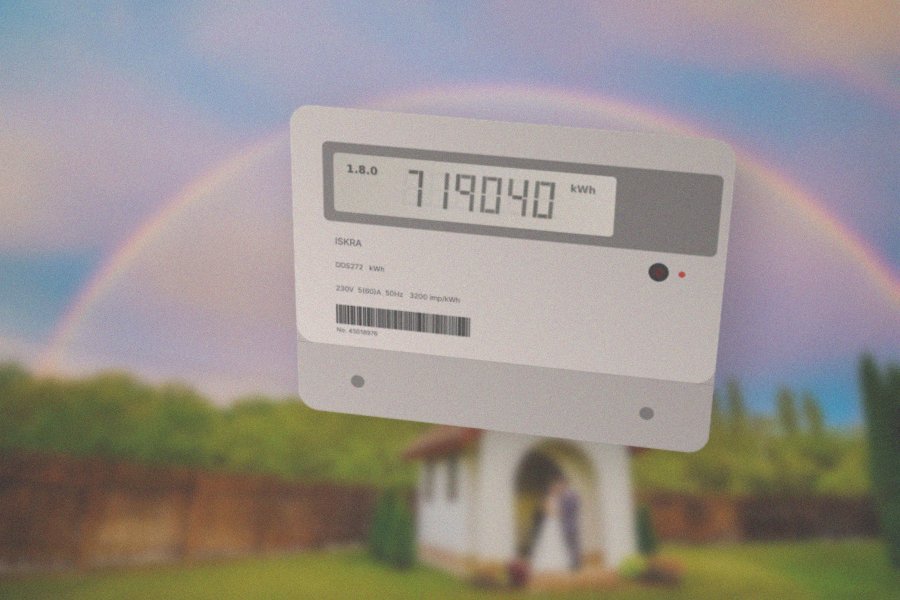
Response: 719040 kWh
